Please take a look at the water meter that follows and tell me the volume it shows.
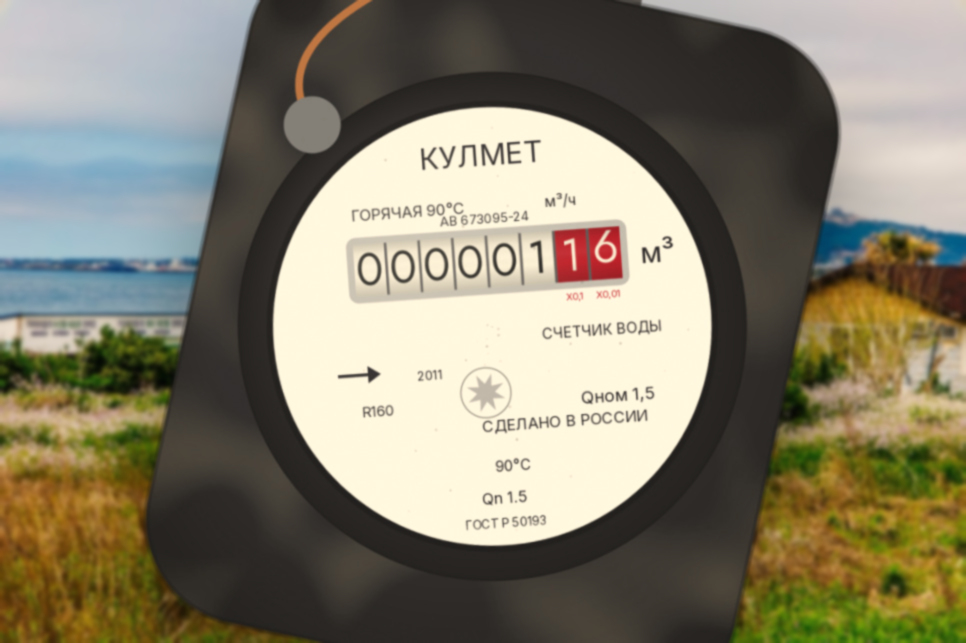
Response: 1.16 m³
